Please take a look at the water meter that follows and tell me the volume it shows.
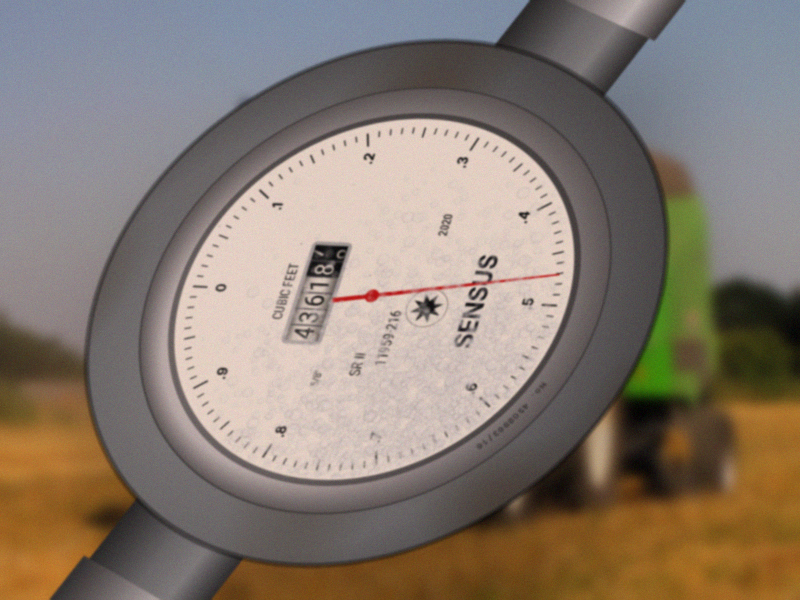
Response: 436187.47 ft³
